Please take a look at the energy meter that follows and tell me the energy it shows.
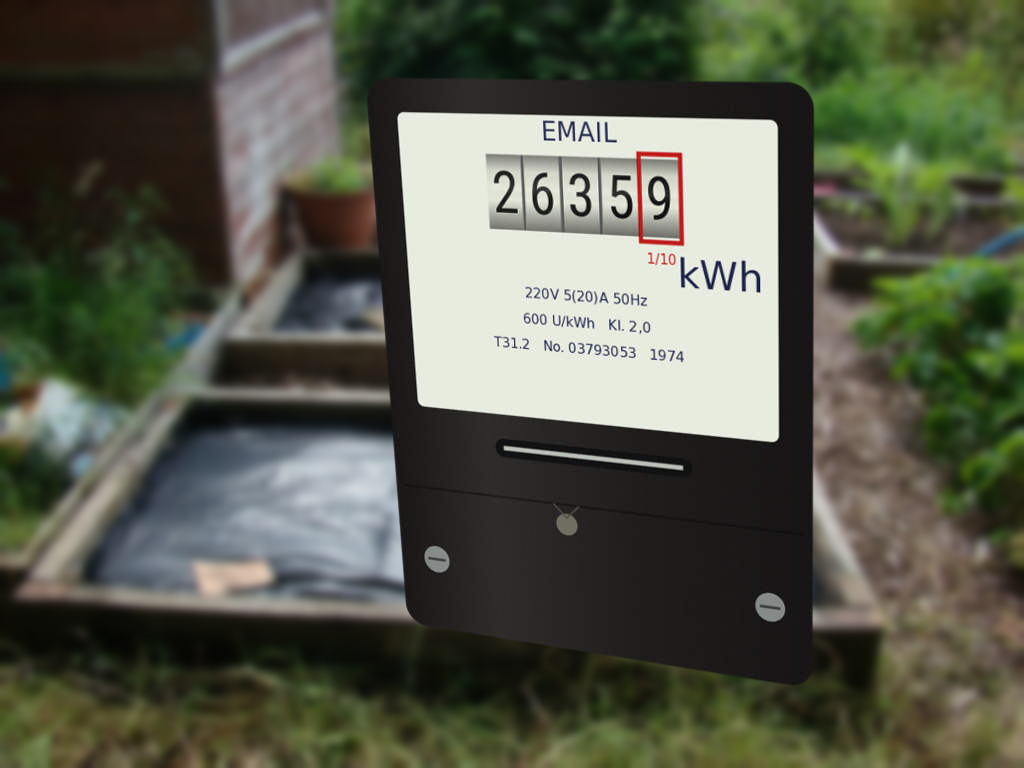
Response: 2635.9 kWh
